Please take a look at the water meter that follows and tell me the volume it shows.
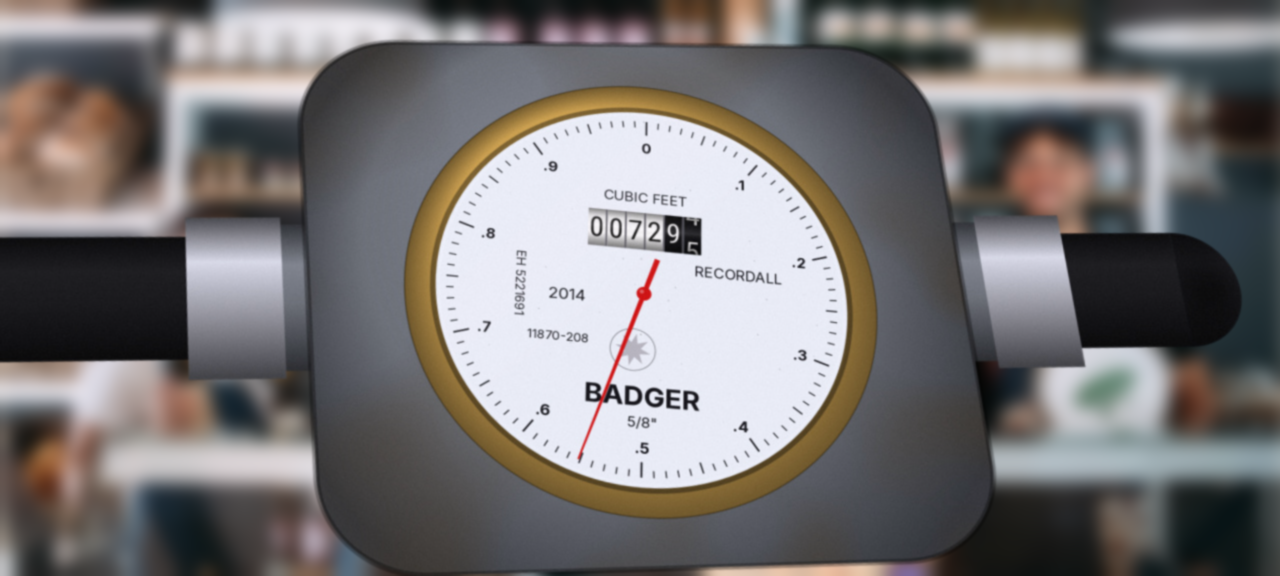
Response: 7294.55 ft³
